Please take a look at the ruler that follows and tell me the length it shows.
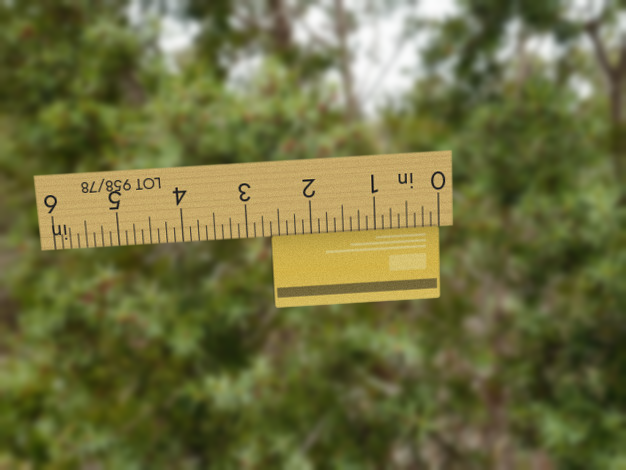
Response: 2.625 in
